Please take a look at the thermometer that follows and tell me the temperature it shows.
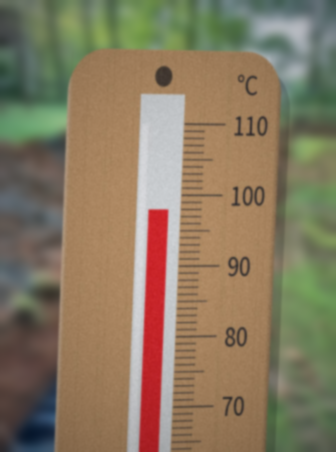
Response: 98 °C
